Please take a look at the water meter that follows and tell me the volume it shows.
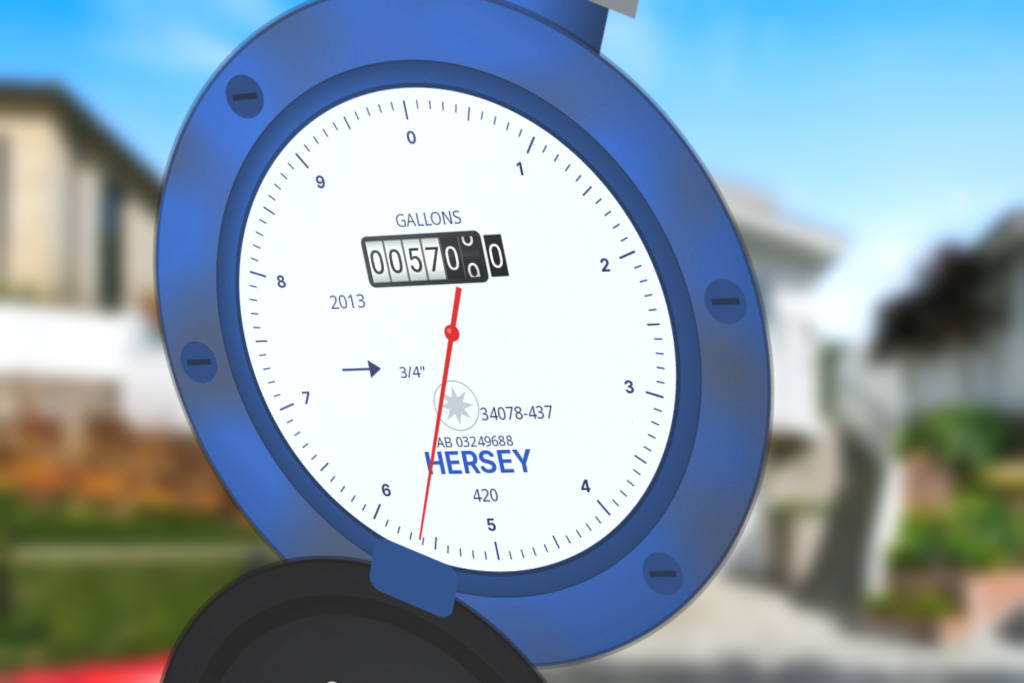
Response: 57085.6 gal
